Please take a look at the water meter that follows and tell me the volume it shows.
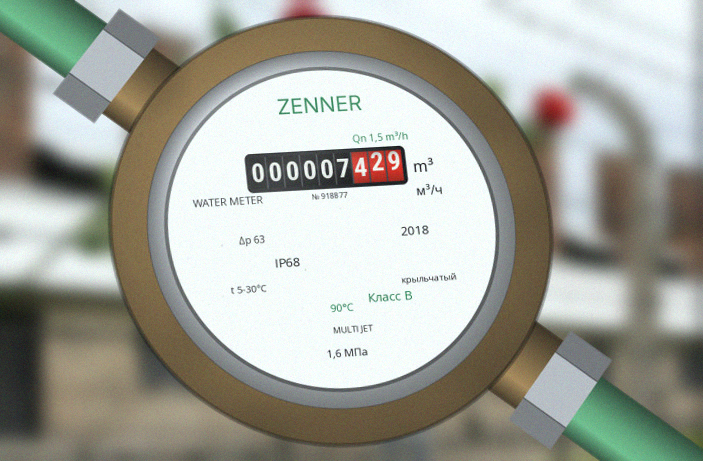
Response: 7.429 m³
